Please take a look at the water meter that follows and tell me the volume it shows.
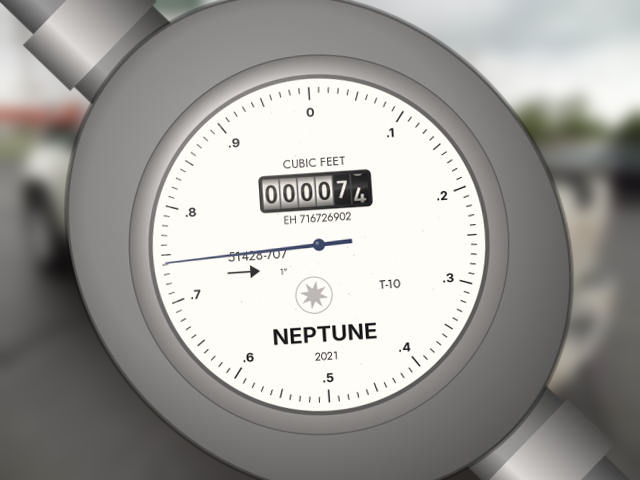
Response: 73.74 ft³
